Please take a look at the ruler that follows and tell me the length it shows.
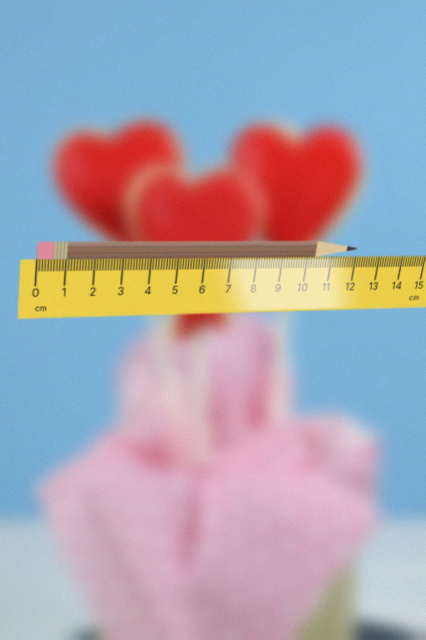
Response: 12 cm
